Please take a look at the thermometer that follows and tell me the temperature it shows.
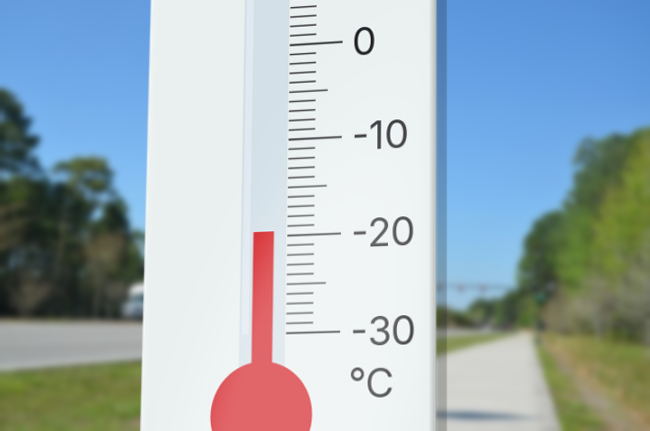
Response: -19.5 °C
